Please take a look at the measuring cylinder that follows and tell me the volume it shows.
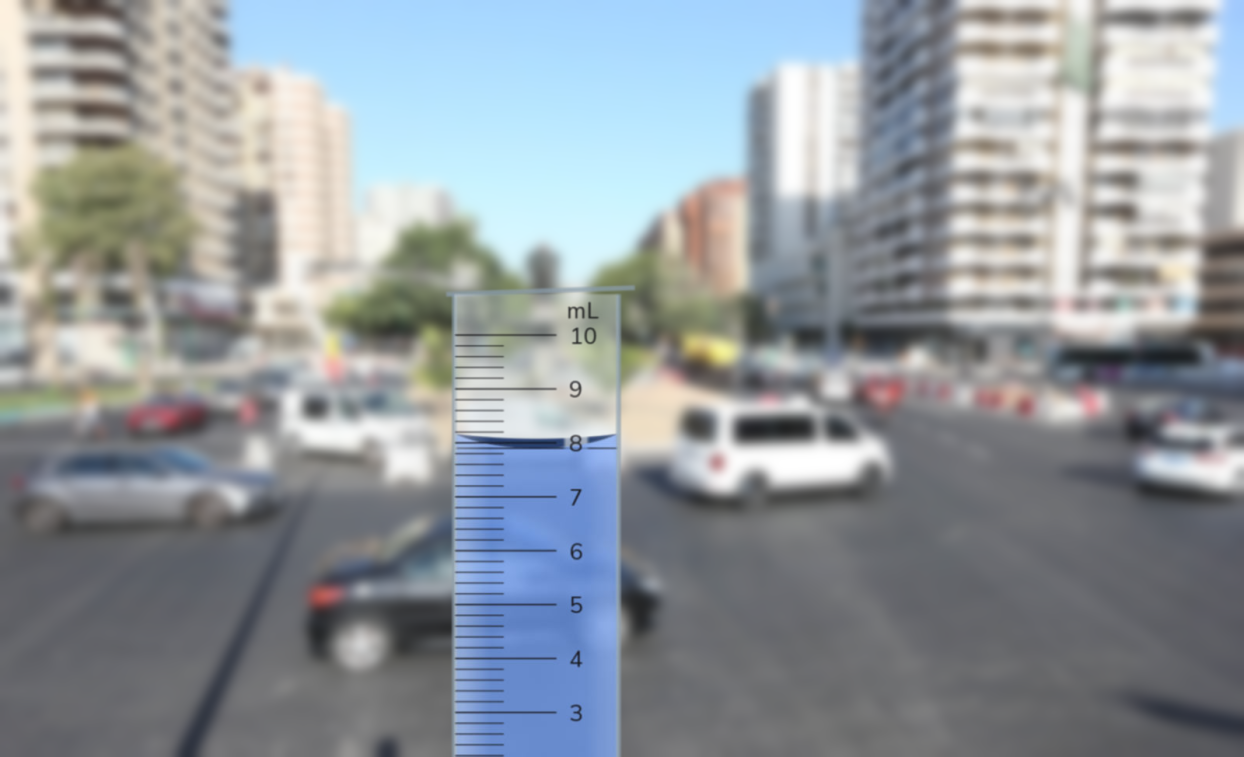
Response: 7.9 mL
